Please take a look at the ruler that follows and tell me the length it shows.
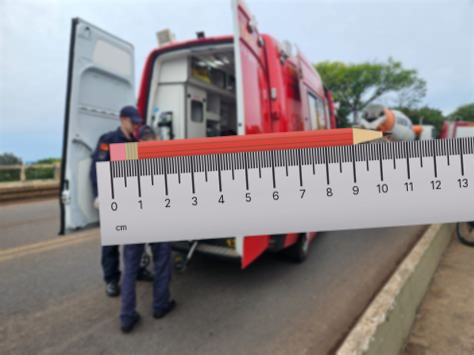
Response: 10.5 cm
